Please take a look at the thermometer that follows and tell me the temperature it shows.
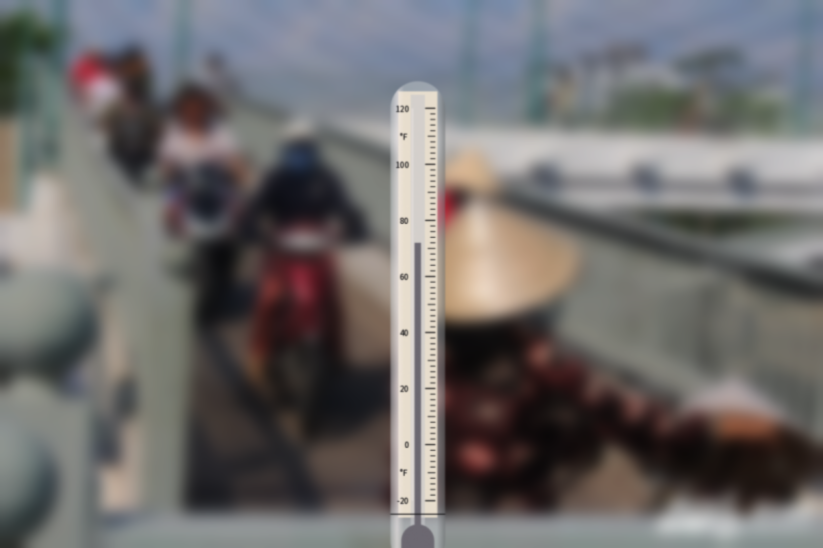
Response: 72 °F
